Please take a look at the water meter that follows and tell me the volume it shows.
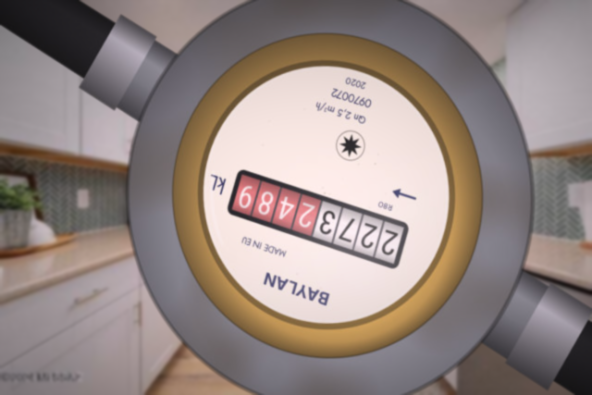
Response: 2273.2489 kL
